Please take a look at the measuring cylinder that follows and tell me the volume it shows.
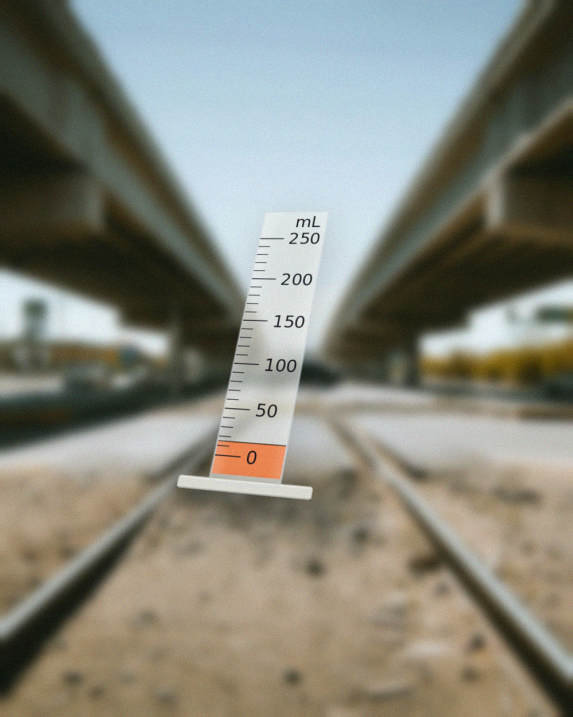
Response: 15 mL
